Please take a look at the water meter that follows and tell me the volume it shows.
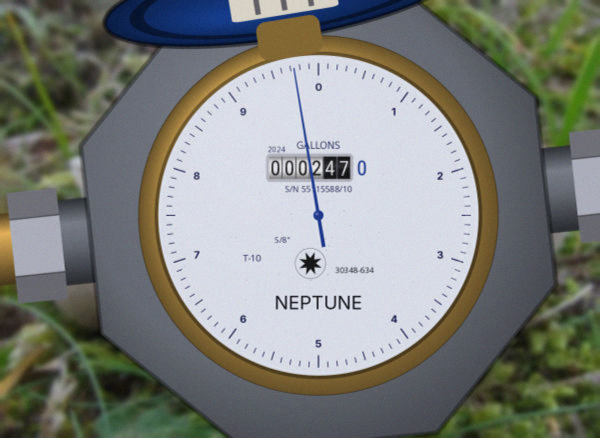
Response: 2469.7 gal
